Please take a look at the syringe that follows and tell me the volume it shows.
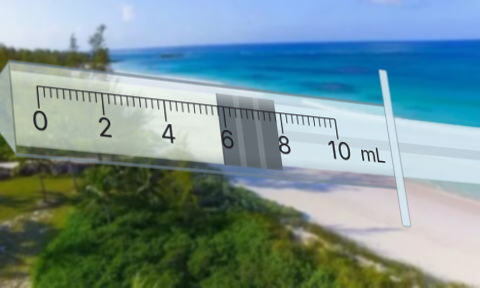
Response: 5.8 mL
